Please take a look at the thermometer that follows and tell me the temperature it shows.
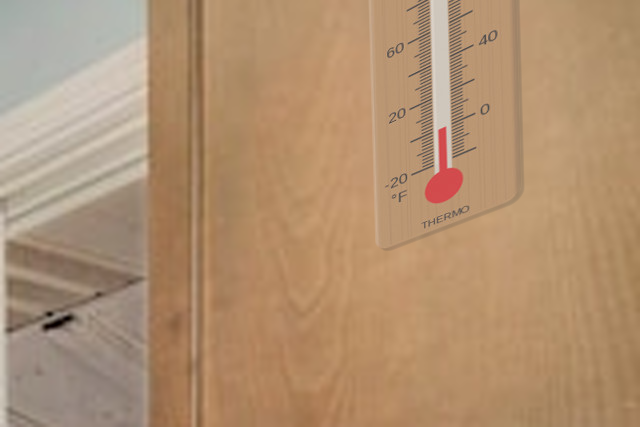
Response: 0 °F
